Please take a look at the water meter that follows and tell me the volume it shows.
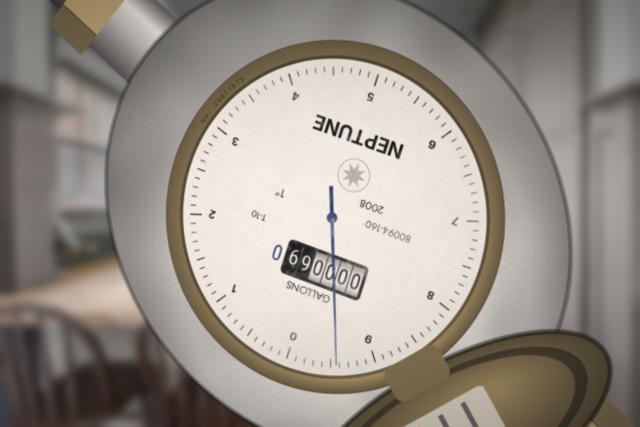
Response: 689.4 gal
